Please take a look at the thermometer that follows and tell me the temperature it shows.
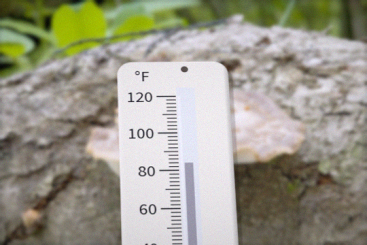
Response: 84 °F
